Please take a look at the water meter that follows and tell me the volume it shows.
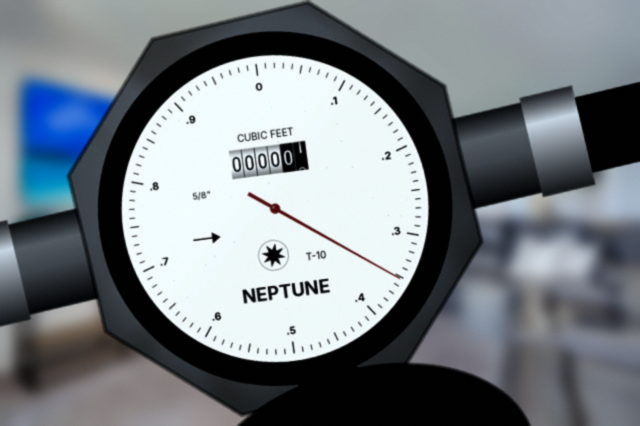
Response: 1.35 ft³
